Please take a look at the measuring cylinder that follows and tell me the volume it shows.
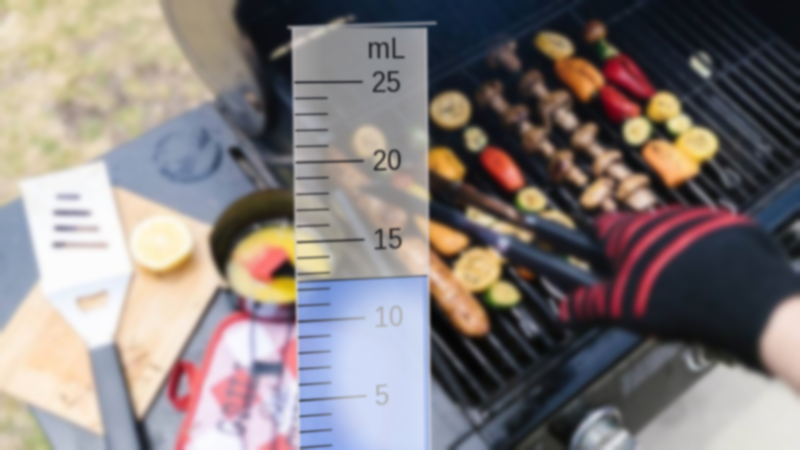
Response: 12.5 mL
